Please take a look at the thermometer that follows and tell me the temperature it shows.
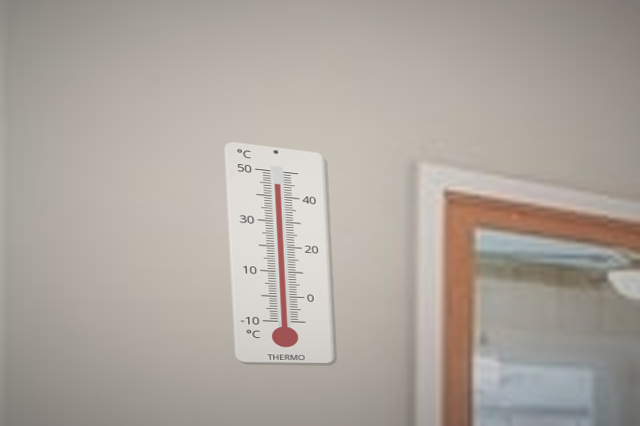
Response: 45 °C
